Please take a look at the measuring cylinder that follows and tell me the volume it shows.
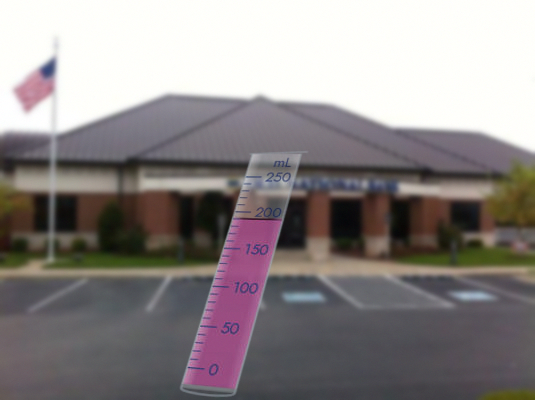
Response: 190 mL
